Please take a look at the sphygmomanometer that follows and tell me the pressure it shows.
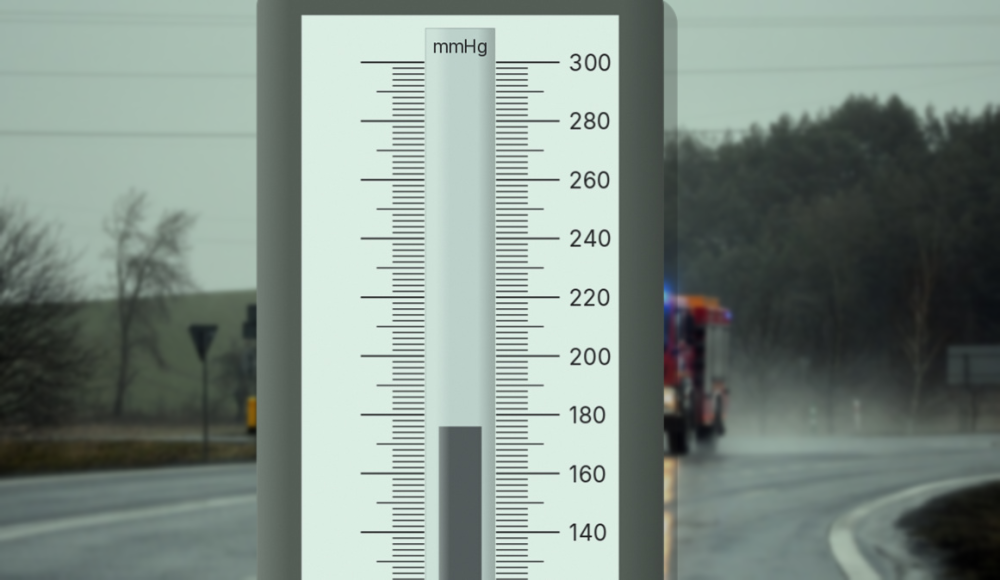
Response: 176 mmHg
